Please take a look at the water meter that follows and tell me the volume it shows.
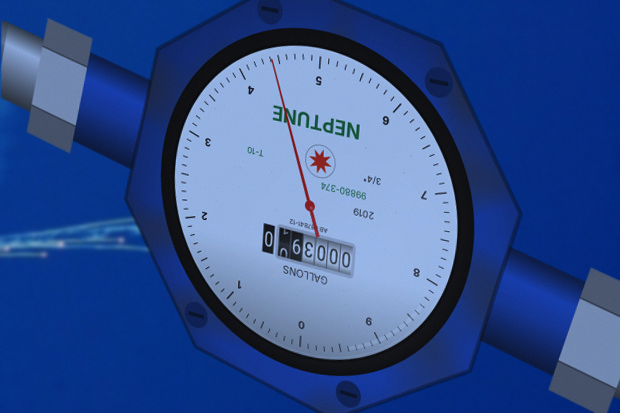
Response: 3904.4 gal
